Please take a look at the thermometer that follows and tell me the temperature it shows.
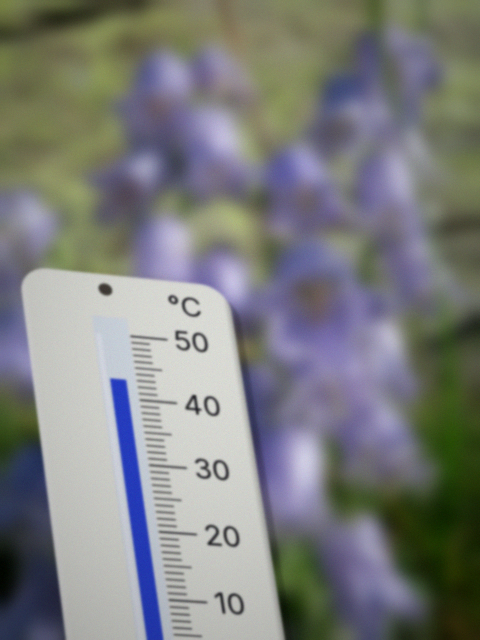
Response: 43 °C
